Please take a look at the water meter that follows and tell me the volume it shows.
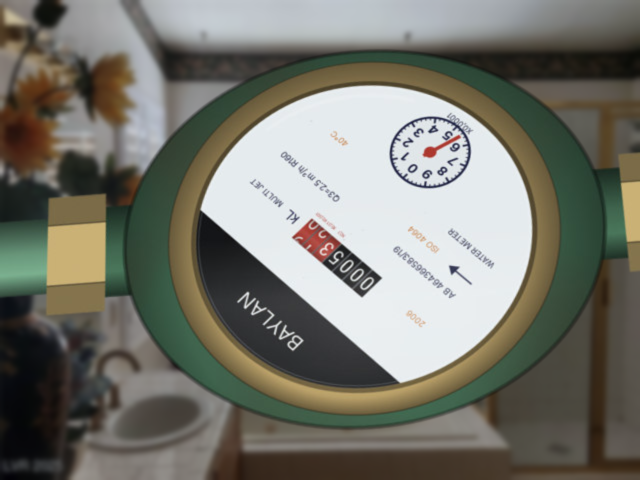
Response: 5.3195 kL
